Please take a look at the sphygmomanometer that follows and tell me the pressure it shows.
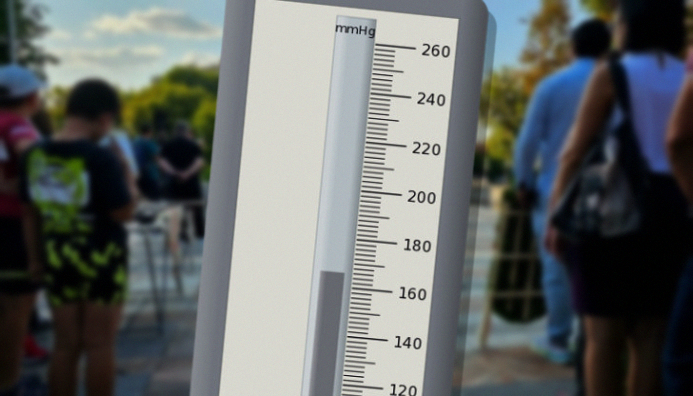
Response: 166 mmHg
